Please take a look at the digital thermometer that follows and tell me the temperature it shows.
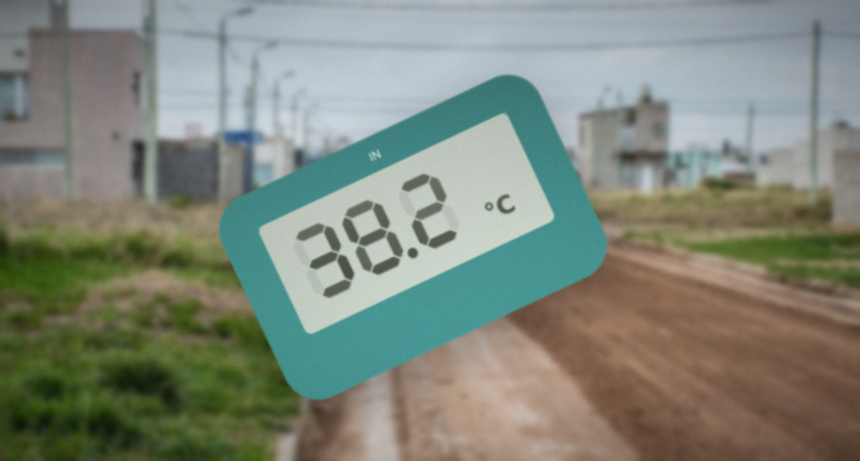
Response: 38.2 °C
